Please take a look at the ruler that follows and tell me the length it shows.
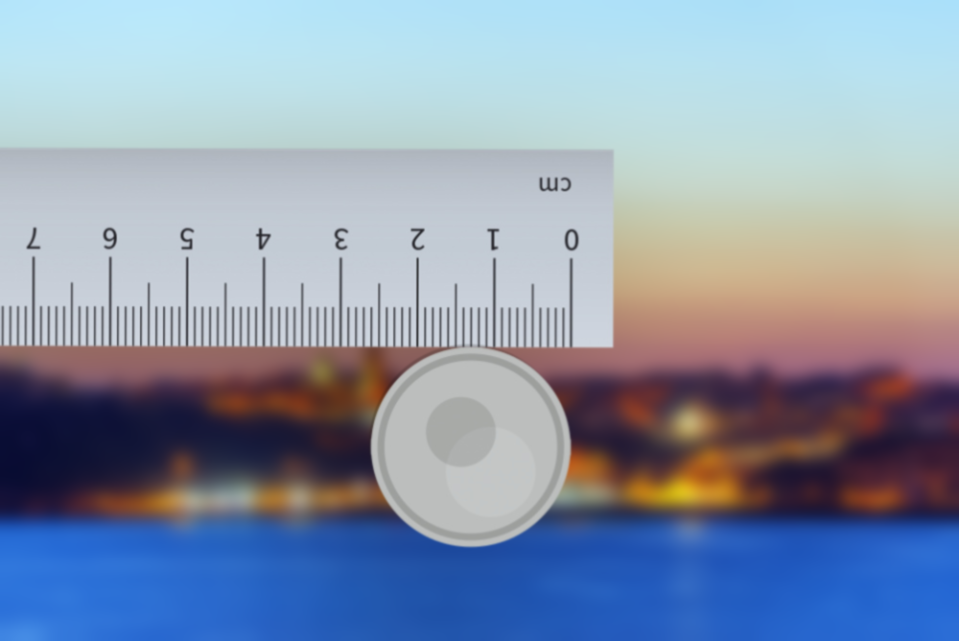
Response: 2.6 cm
